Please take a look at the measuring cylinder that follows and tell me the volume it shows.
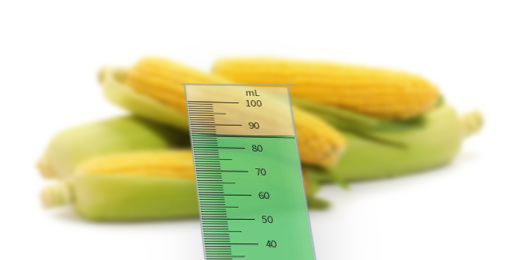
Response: 85 mL
